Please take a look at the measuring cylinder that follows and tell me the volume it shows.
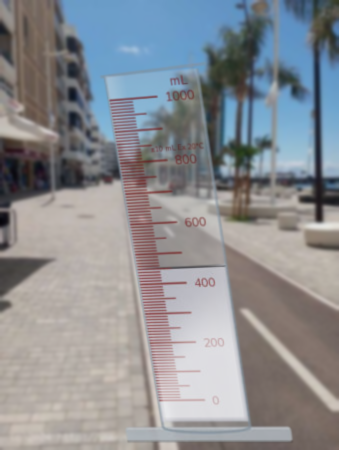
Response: 450 mL
